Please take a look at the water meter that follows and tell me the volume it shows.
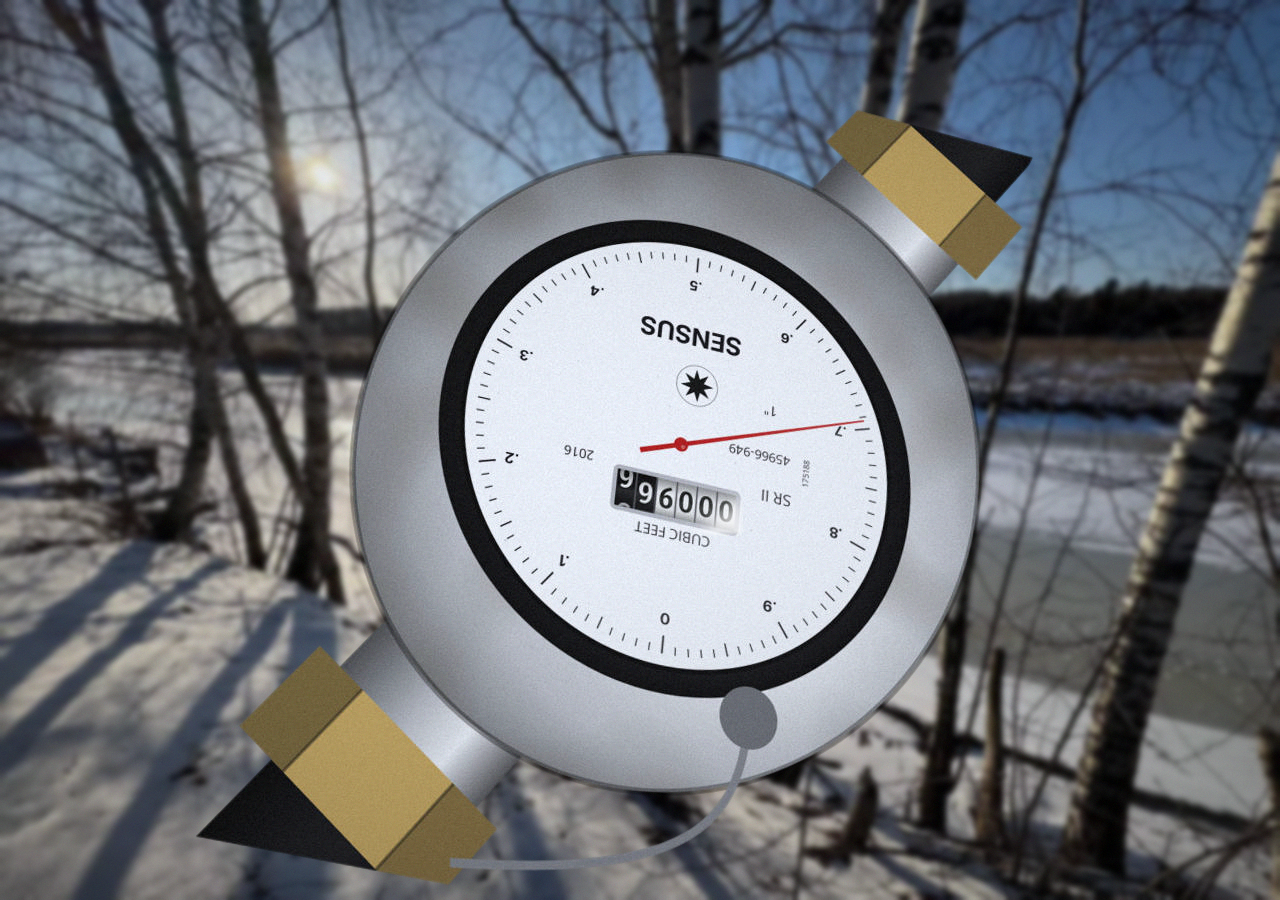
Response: 965.69 ft³
